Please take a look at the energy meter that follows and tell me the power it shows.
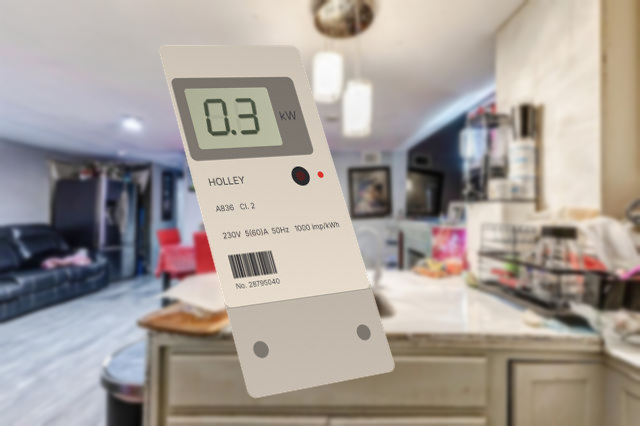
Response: 0.3 kW
